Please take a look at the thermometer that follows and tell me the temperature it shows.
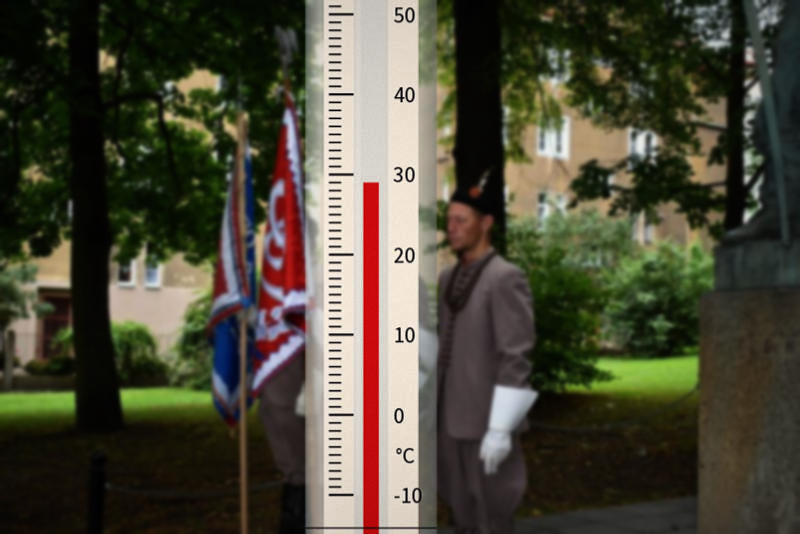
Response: 29 °C
